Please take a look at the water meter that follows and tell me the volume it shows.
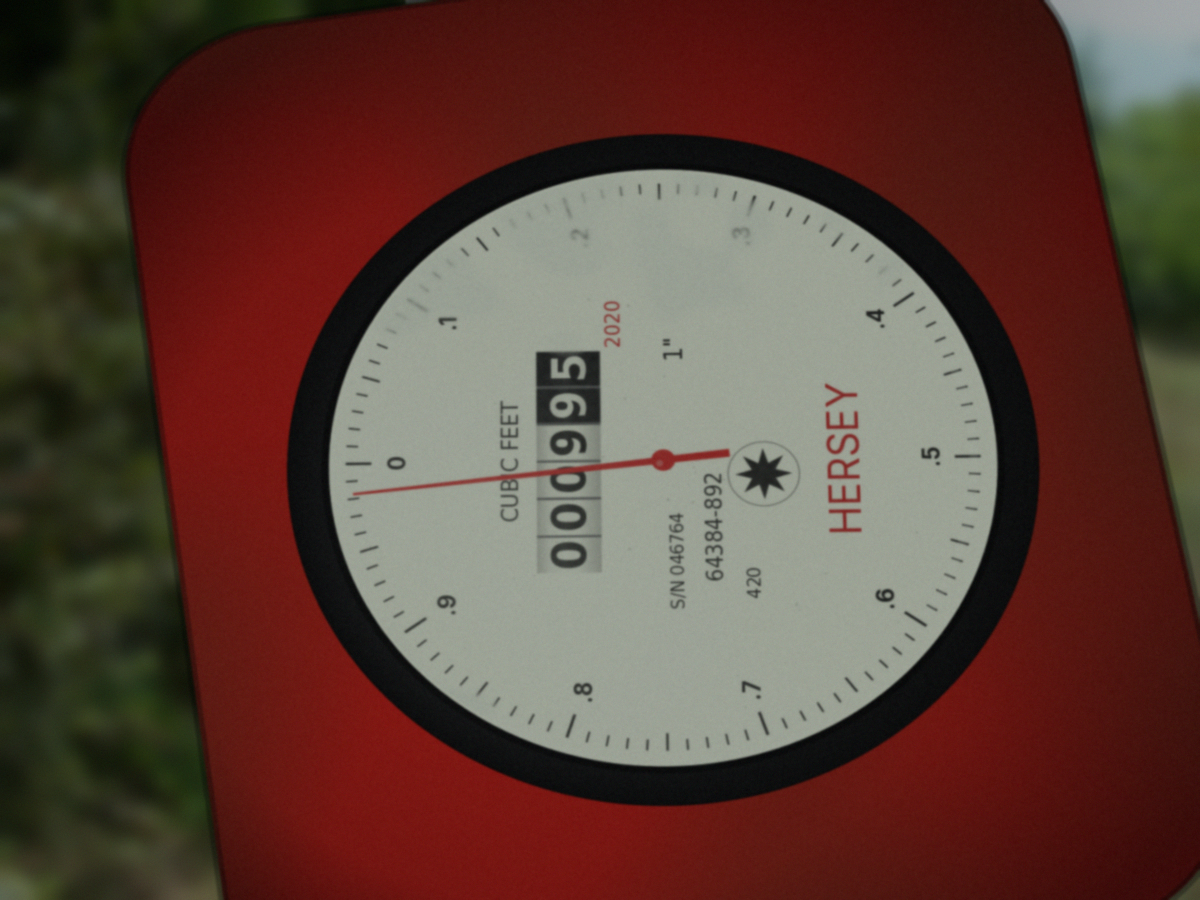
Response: 994.98 ft³
